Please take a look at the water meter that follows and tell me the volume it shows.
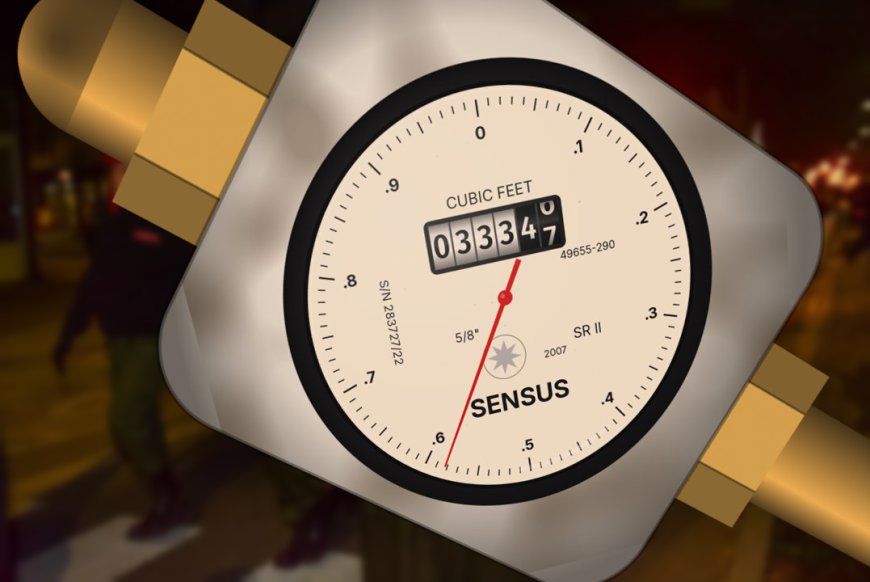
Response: 33346.58 ft³
